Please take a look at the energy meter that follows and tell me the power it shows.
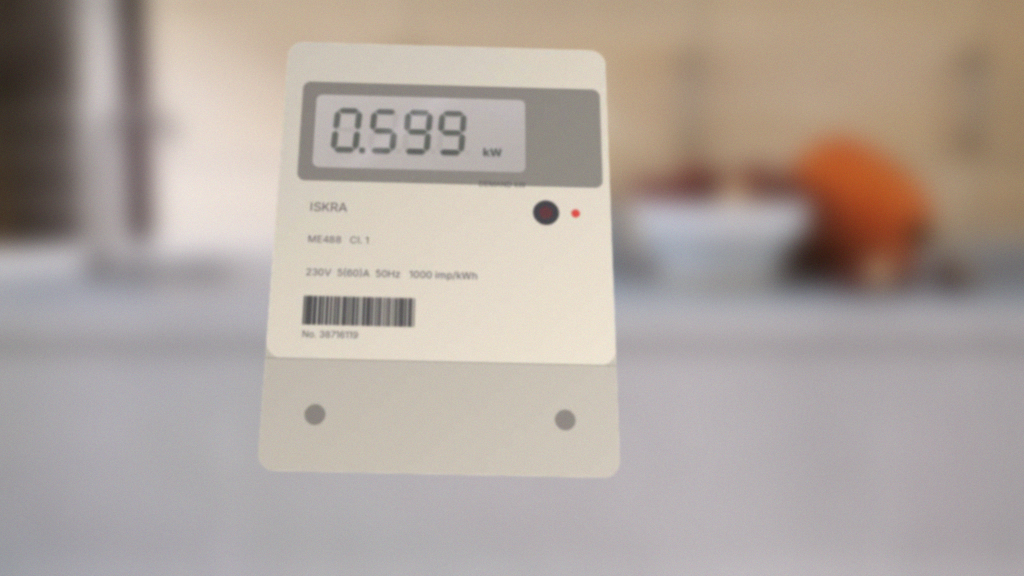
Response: 0.599 kW
